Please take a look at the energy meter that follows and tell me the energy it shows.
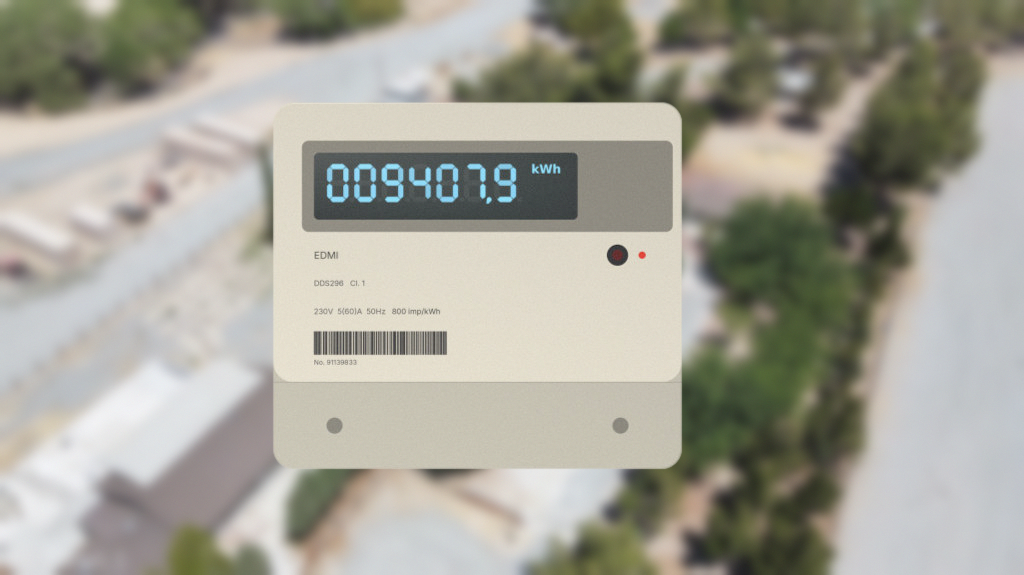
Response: 9407.9 kWh
